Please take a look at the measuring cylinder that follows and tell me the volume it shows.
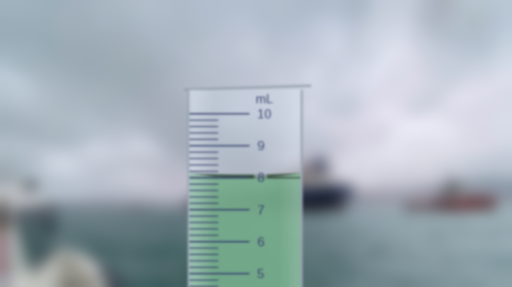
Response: 8 mL
